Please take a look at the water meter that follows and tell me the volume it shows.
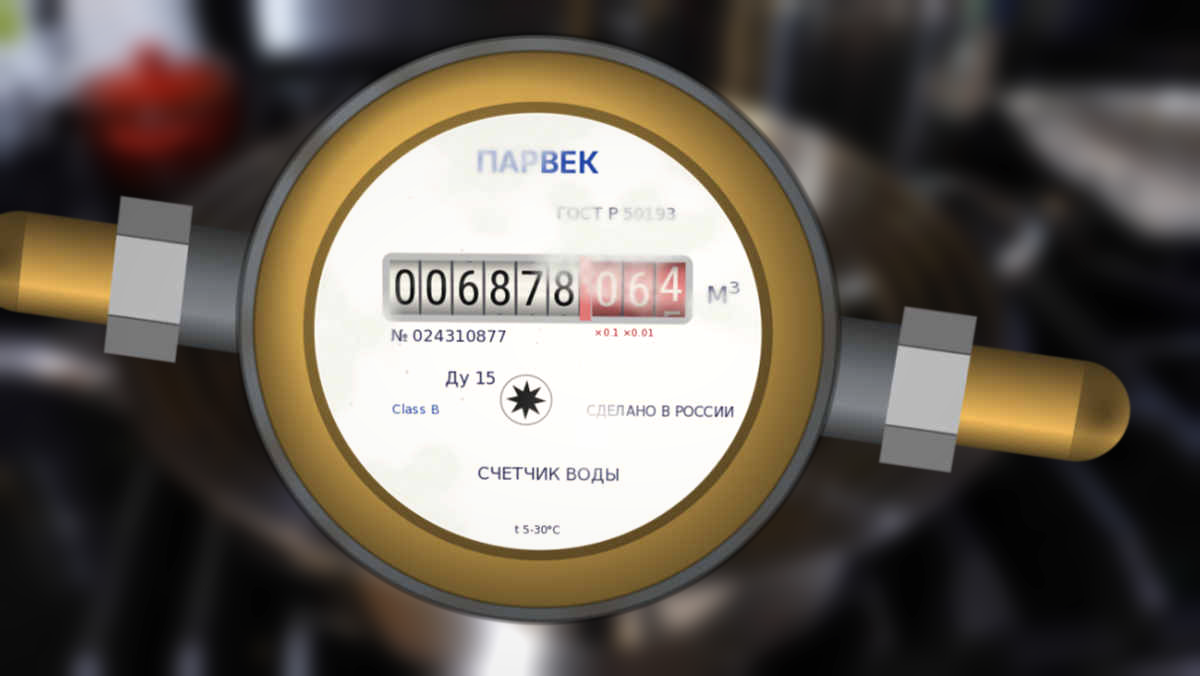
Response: 6878.064 m³
